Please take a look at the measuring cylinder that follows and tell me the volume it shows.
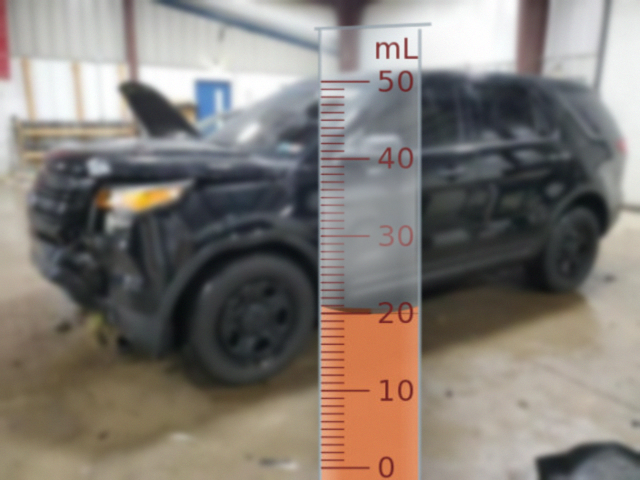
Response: 20 mL
